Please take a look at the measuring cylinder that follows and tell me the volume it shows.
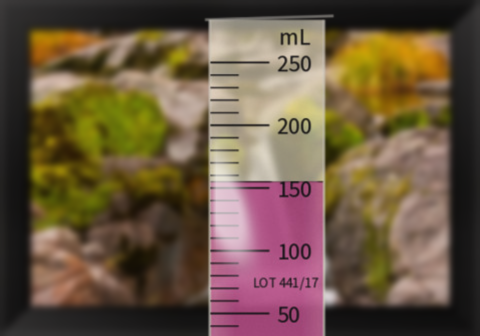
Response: 155 mL
